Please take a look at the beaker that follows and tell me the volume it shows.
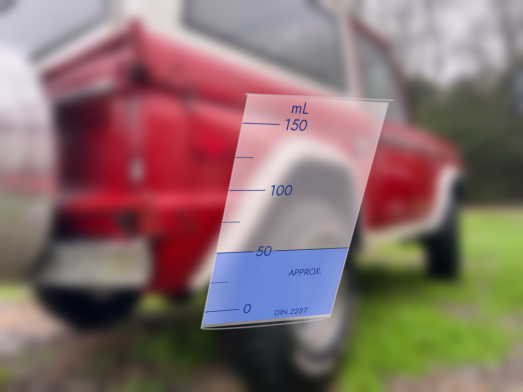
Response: 50 mL
